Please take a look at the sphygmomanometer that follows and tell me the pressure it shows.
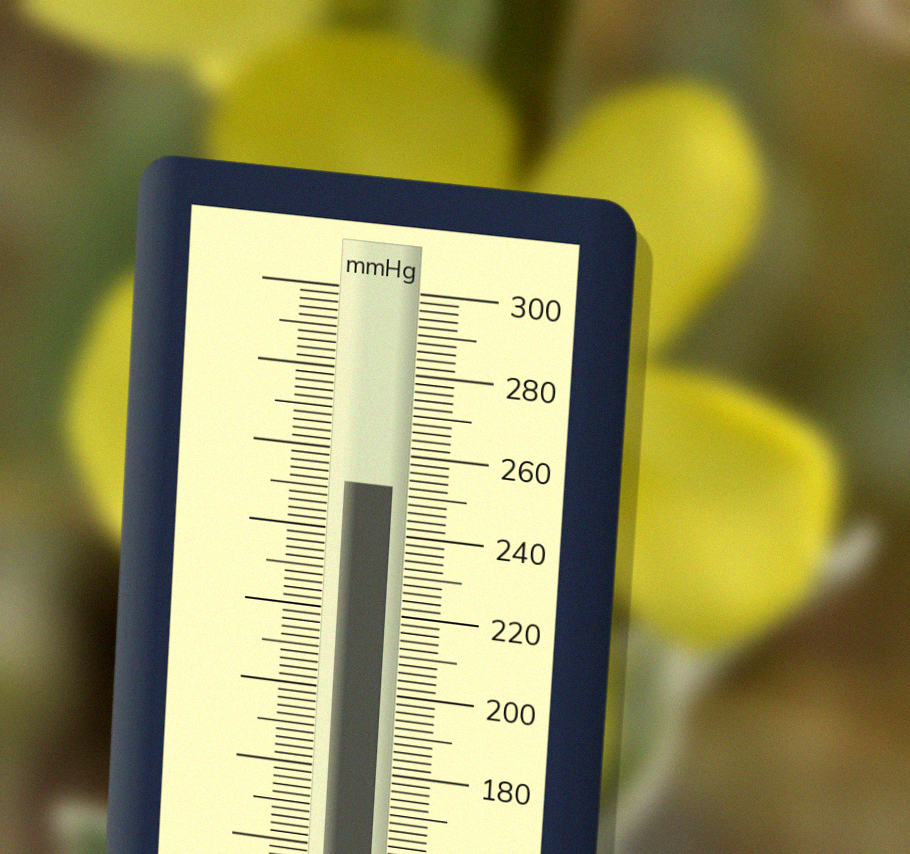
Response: 252 mmHg
